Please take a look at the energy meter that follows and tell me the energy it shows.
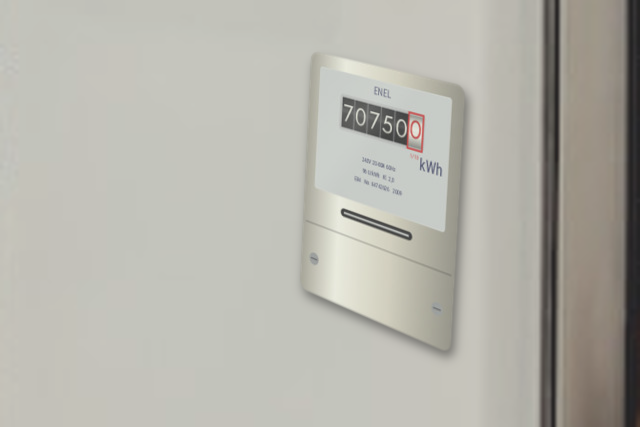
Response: 70750.0 kWh
